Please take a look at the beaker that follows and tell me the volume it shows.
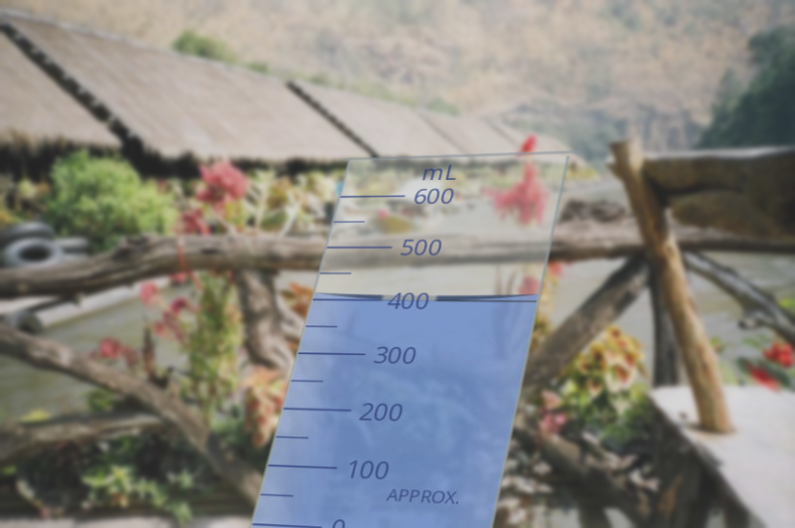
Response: 400 mL
